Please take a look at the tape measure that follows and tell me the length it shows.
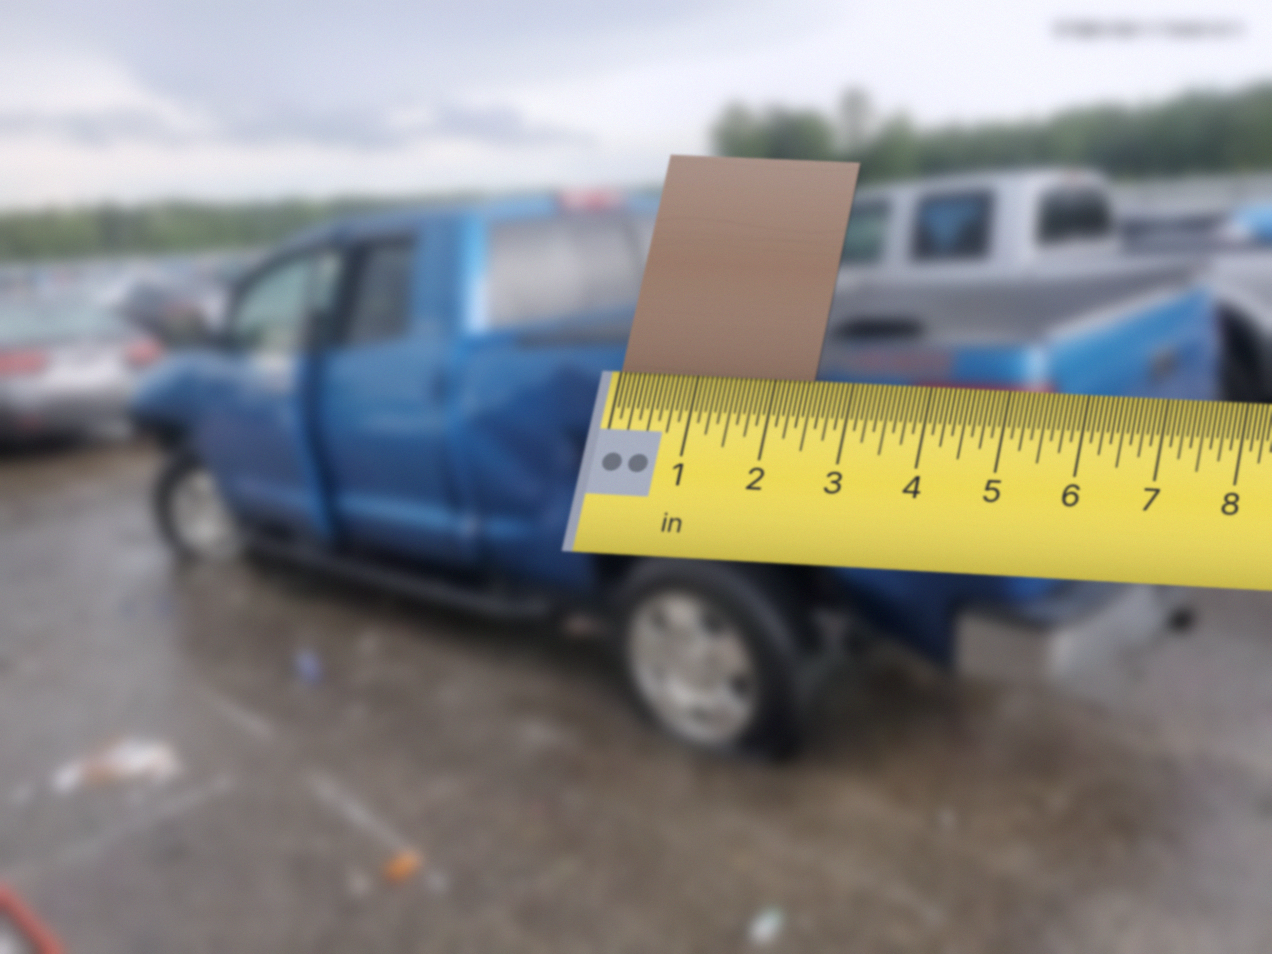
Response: 2.5 in
